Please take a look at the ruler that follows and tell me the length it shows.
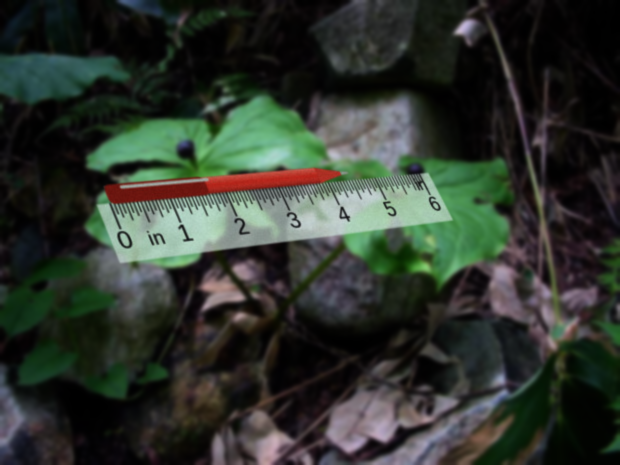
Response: 4.5 in
